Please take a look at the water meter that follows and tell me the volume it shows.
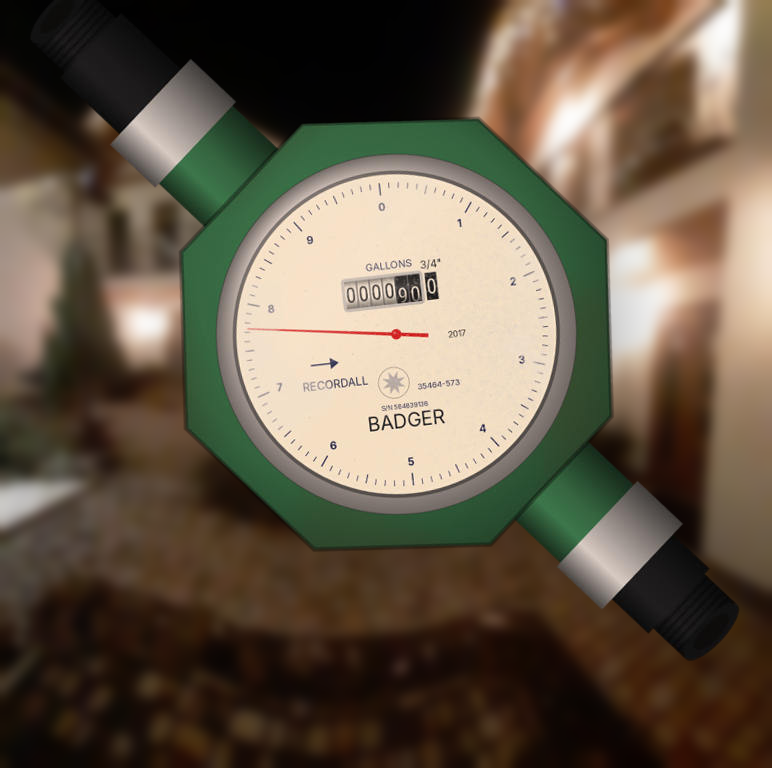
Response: 897.7 gal
